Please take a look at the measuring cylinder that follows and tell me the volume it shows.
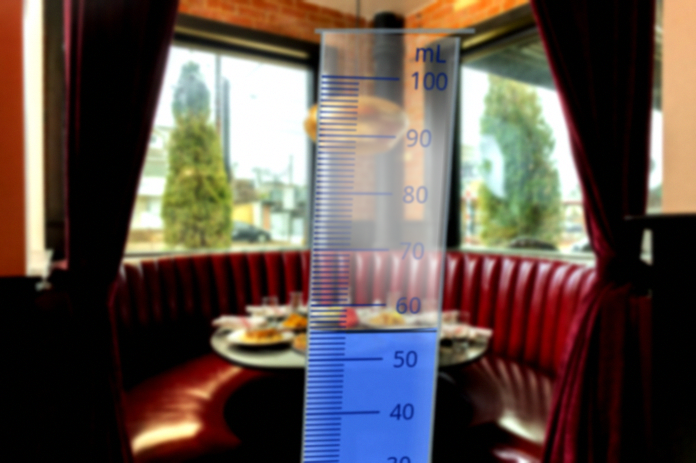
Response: 55 mL
